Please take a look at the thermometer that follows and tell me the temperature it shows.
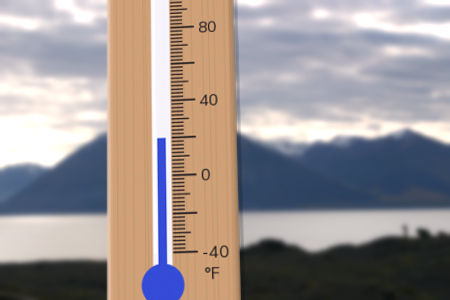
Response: 20 °F
